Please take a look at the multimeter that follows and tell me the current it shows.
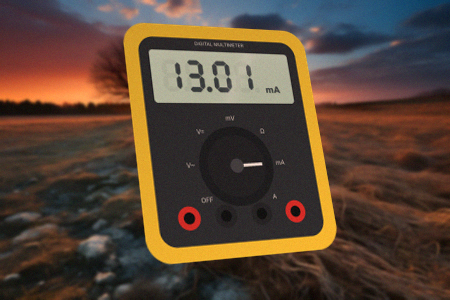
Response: 13.01 mA
